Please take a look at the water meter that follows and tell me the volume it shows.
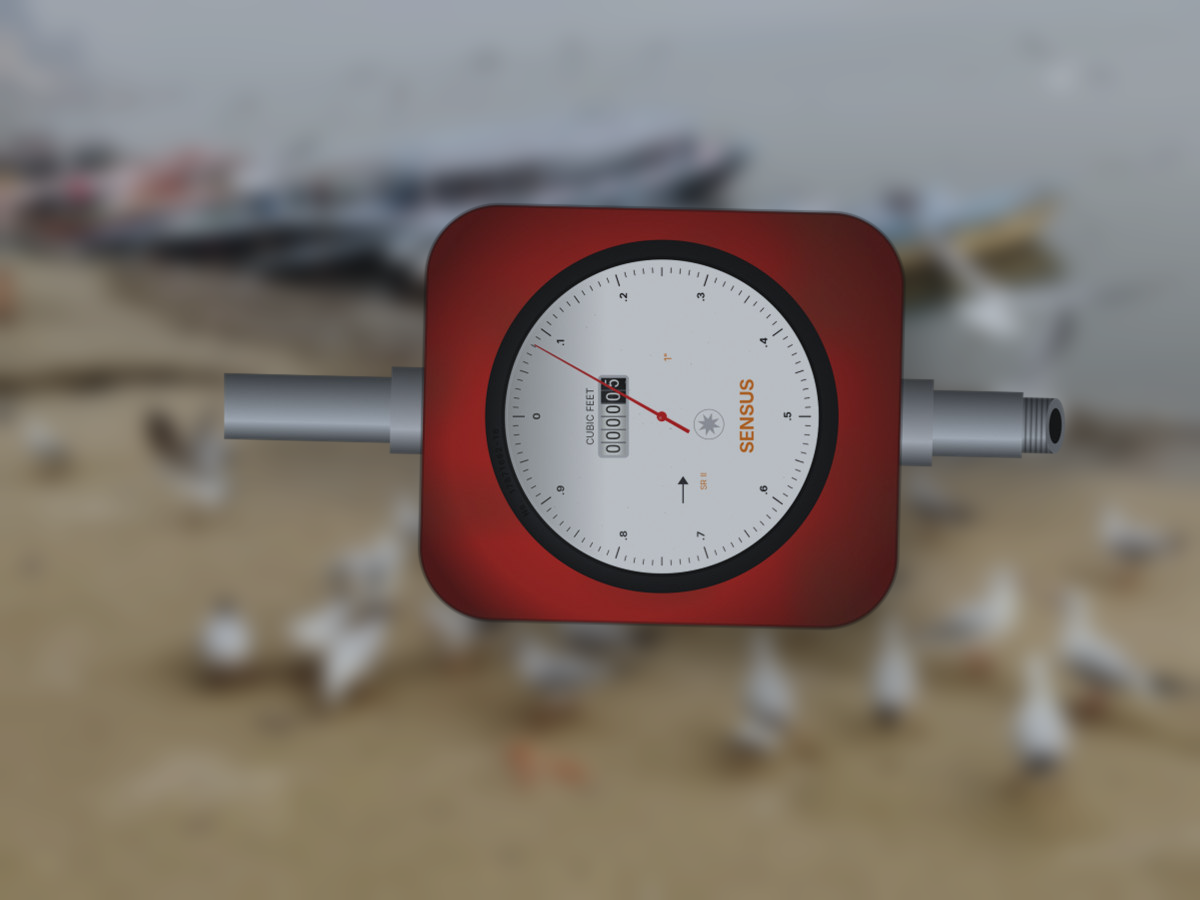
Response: 5.08 ft³
